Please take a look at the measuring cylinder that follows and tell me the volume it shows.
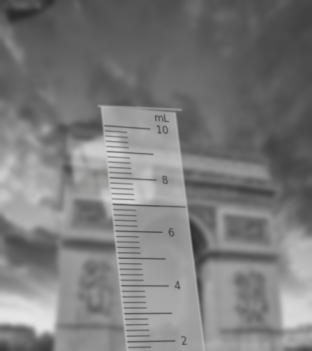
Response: 7 mL
